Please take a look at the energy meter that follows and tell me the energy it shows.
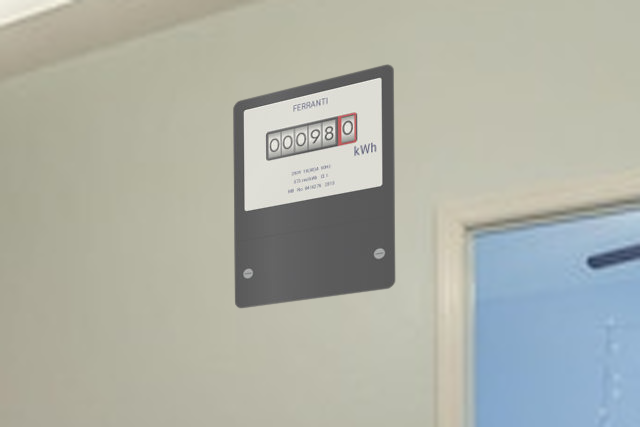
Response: 98.0 kWh
